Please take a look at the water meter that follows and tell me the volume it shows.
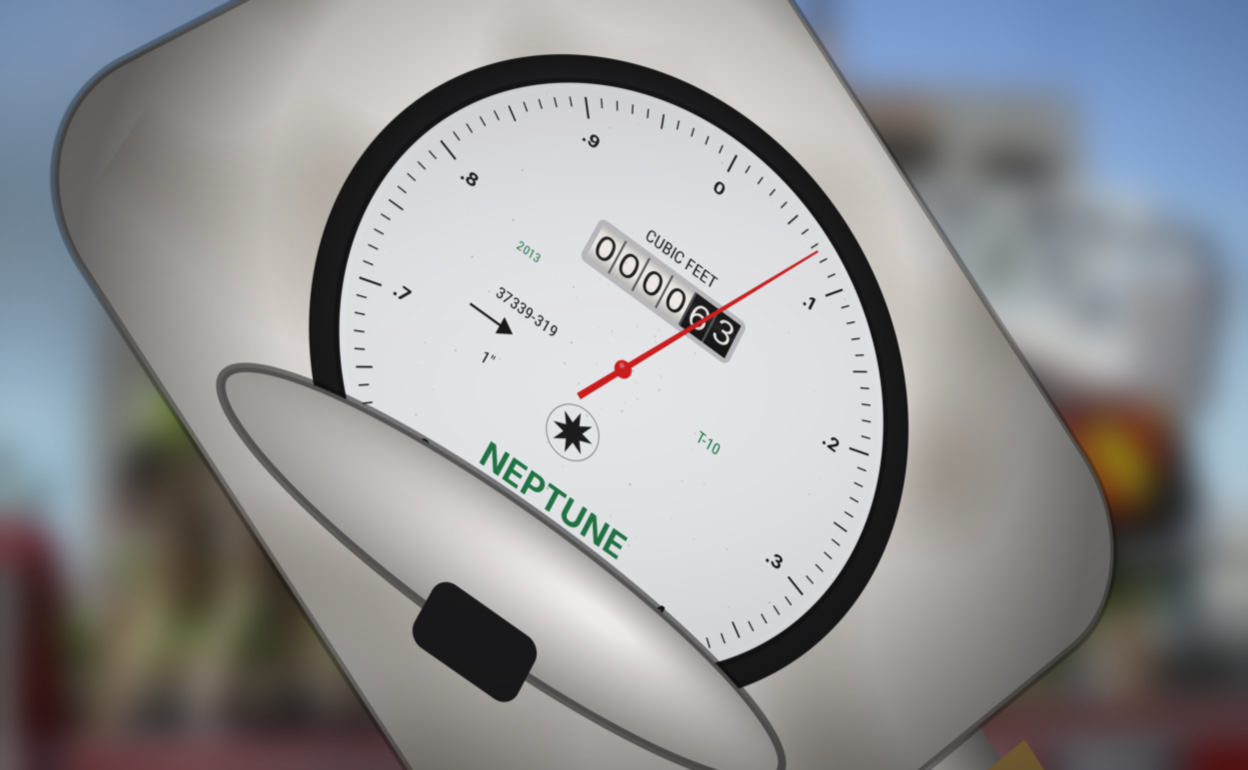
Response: 63.07 ft³
